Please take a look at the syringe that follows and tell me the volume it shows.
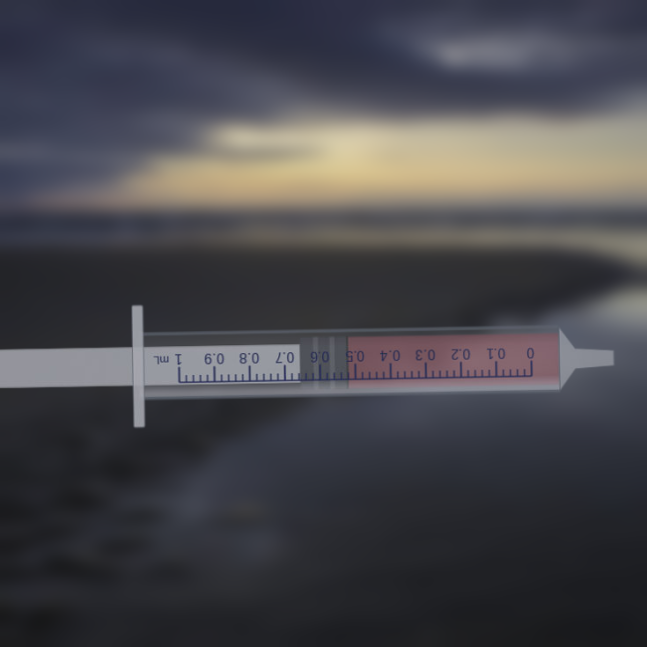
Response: 0.52 mL
